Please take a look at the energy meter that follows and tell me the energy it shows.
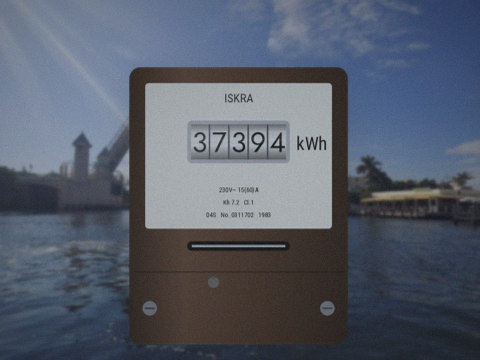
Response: 37394 kWh
